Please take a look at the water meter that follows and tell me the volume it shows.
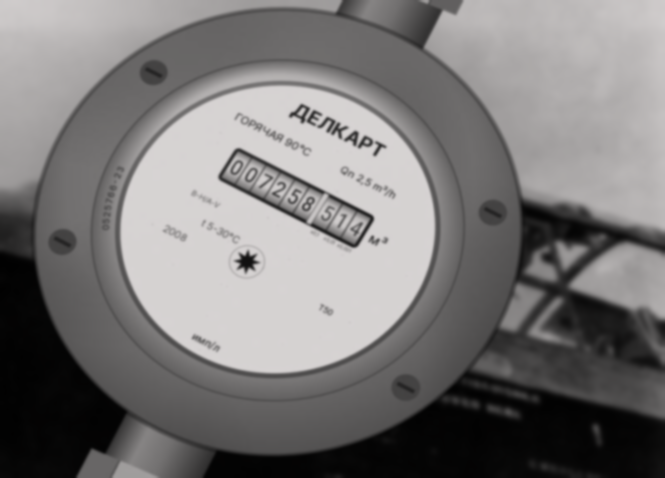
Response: 7258.514 m³
